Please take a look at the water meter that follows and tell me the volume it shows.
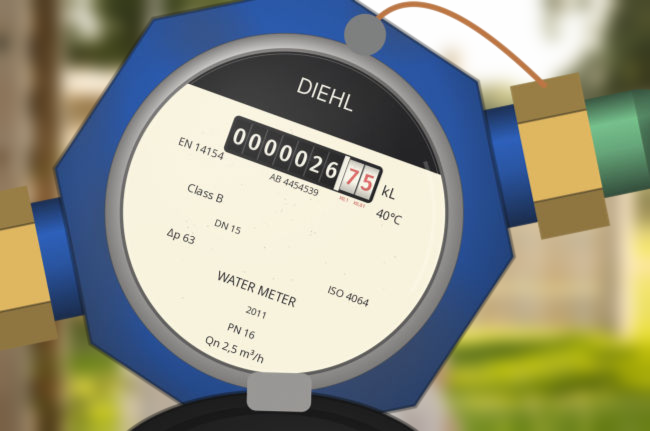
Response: 26.75 kL
